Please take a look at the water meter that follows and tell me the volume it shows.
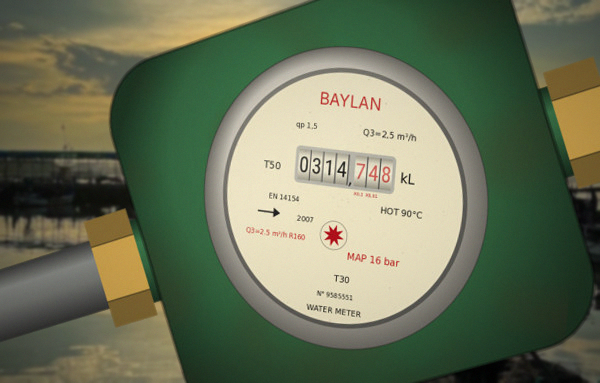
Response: 314.748 kL
